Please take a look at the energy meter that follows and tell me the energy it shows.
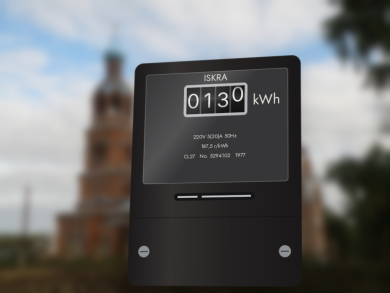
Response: 130 kWh
